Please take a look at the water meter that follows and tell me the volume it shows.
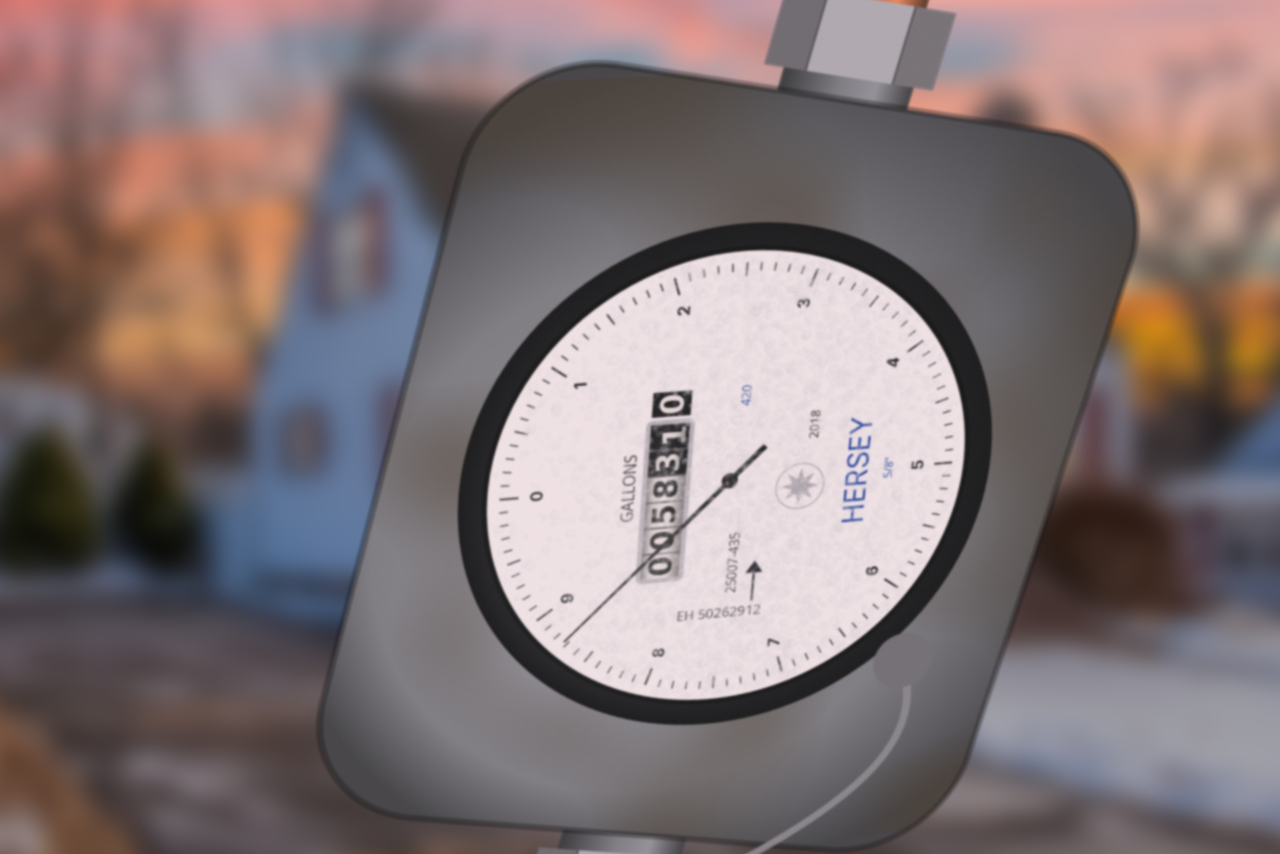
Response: 58308.7 gal
